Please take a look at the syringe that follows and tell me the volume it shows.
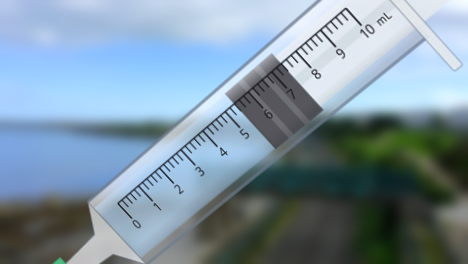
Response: 5.4 mL
